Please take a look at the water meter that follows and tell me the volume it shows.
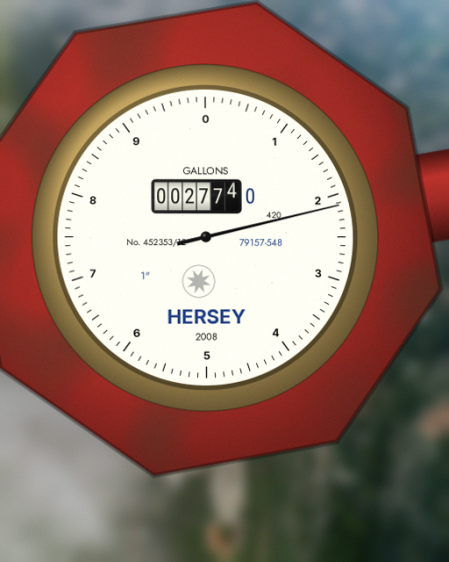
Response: 27742.1 gal
